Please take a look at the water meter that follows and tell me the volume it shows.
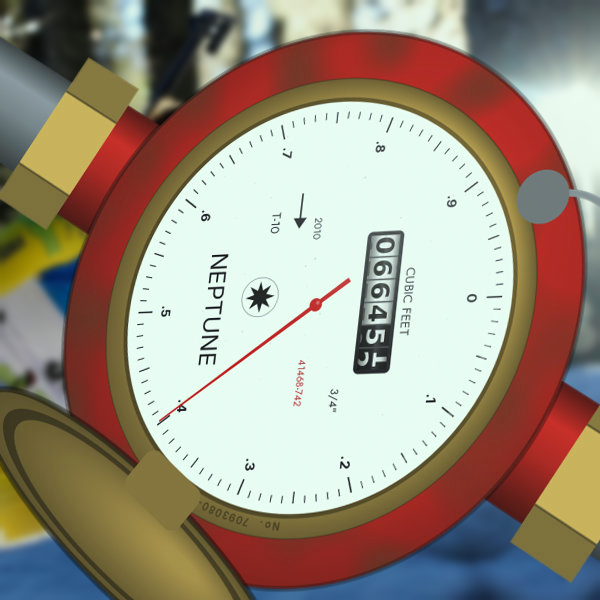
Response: 66451.40 ft³
